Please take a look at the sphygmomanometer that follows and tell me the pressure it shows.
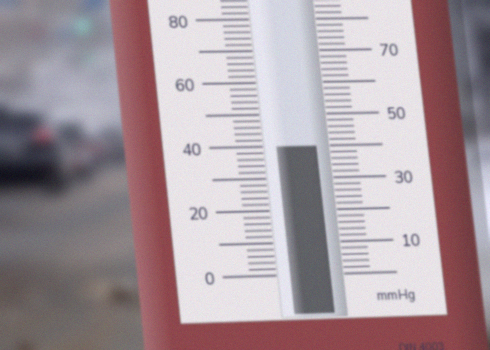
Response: 40 mmHg
